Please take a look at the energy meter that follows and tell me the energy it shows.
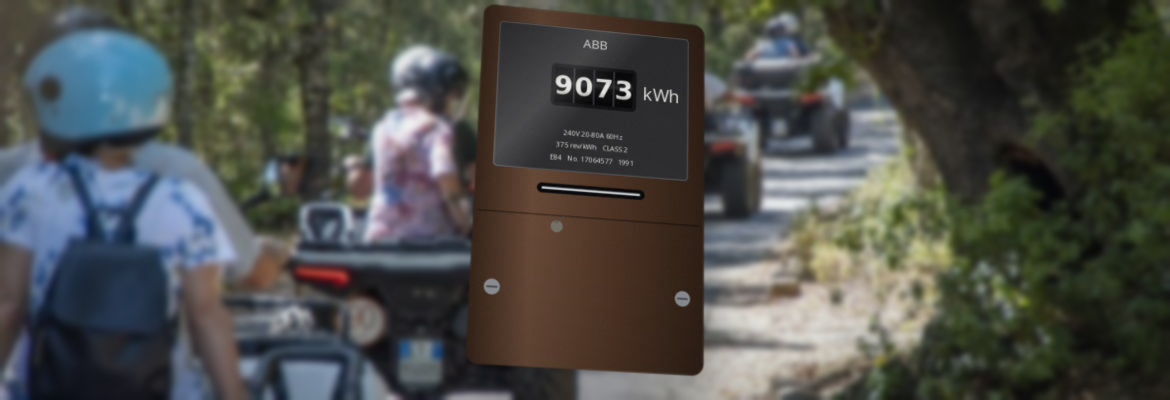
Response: 9073 kWh
